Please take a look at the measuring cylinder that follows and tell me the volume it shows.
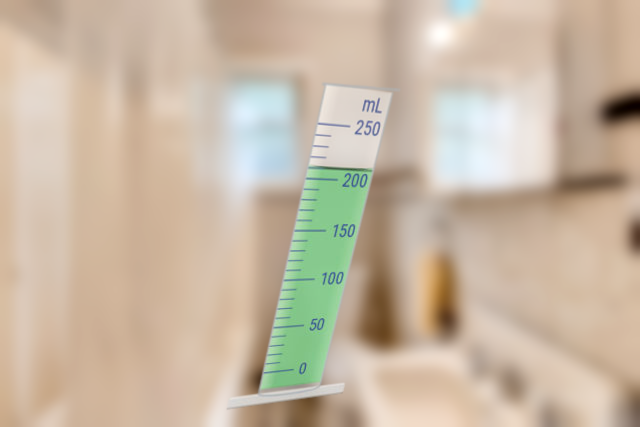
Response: 210 mL
